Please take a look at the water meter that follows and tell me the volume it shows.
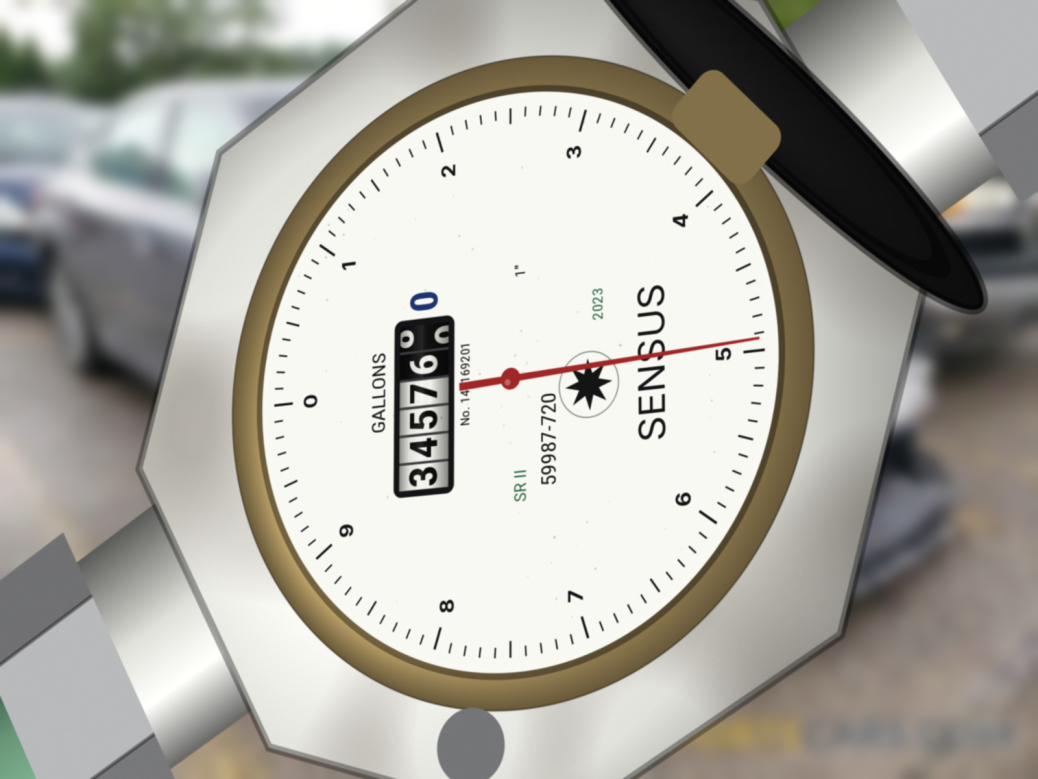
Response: 3457684.9 gal
